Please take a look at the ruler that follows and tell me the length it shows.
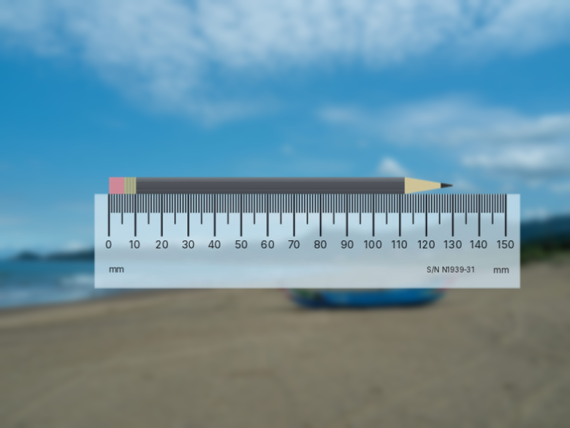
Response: 130 mm
